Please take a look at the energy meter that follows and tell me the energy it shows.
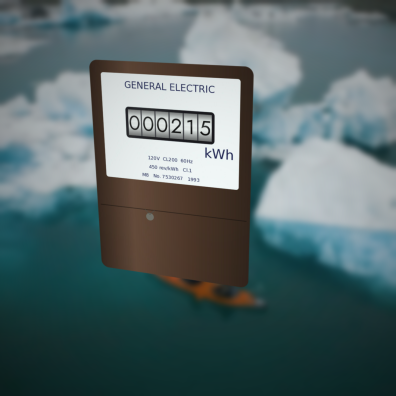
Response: 215 kWh
